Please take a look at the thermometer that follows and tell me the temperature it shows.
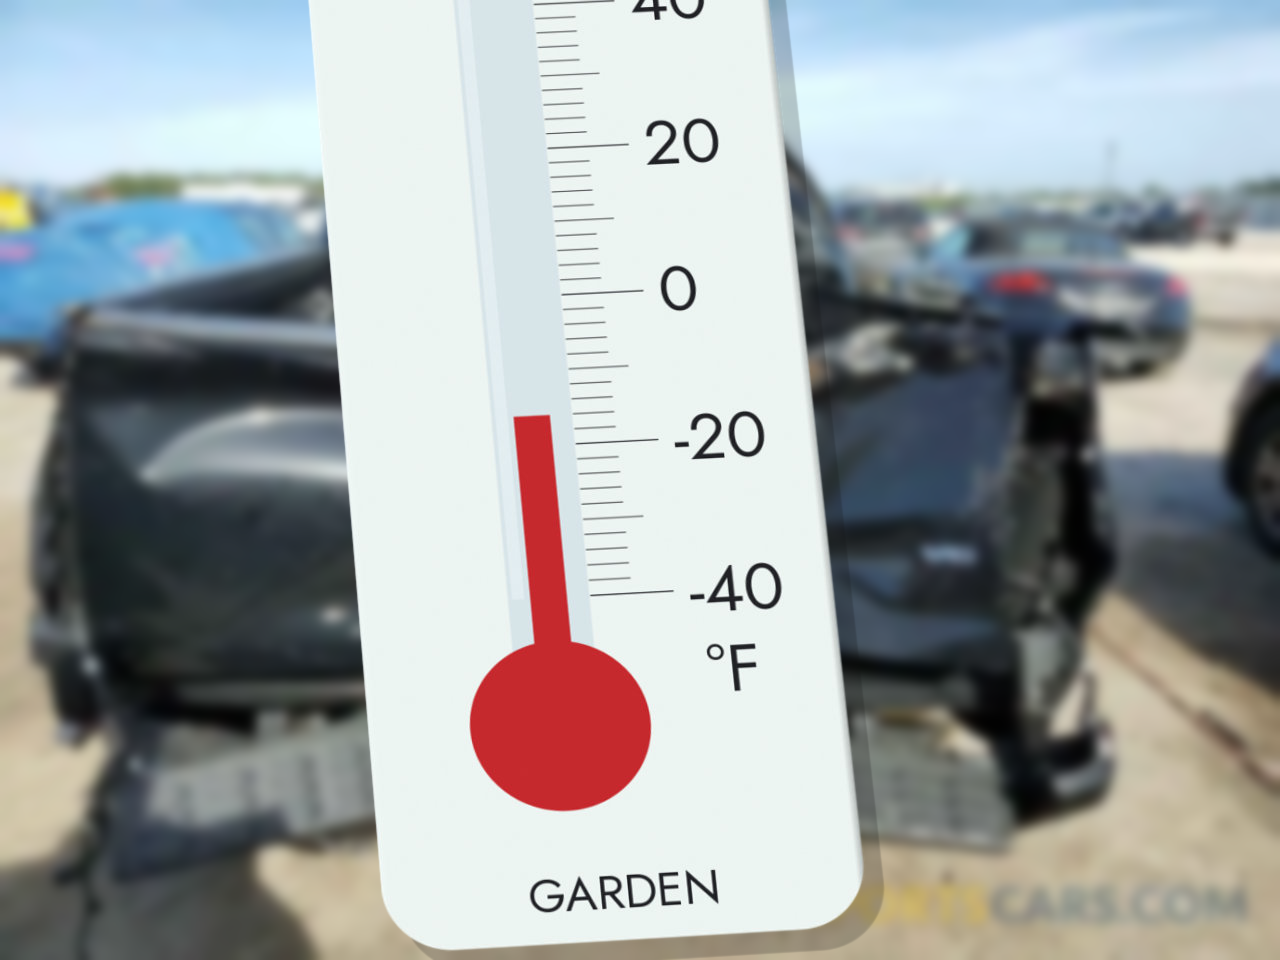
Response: -16 °F
